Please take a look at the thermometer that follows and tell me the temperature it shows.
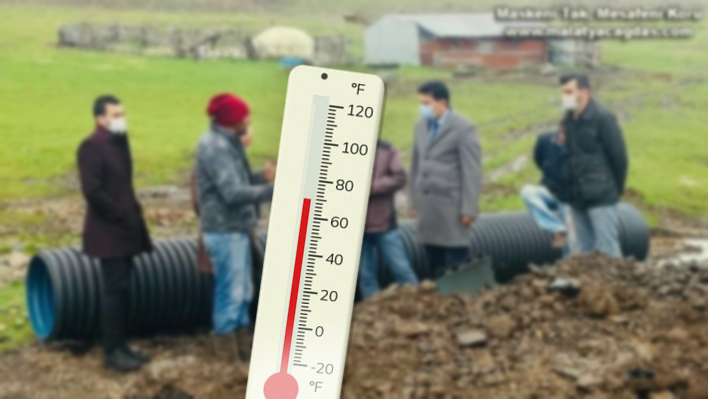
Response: 70 °F
